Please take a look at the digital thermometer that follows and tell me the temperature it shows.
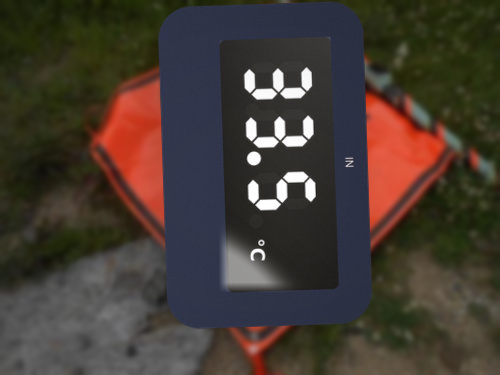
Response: 33.5 °C
